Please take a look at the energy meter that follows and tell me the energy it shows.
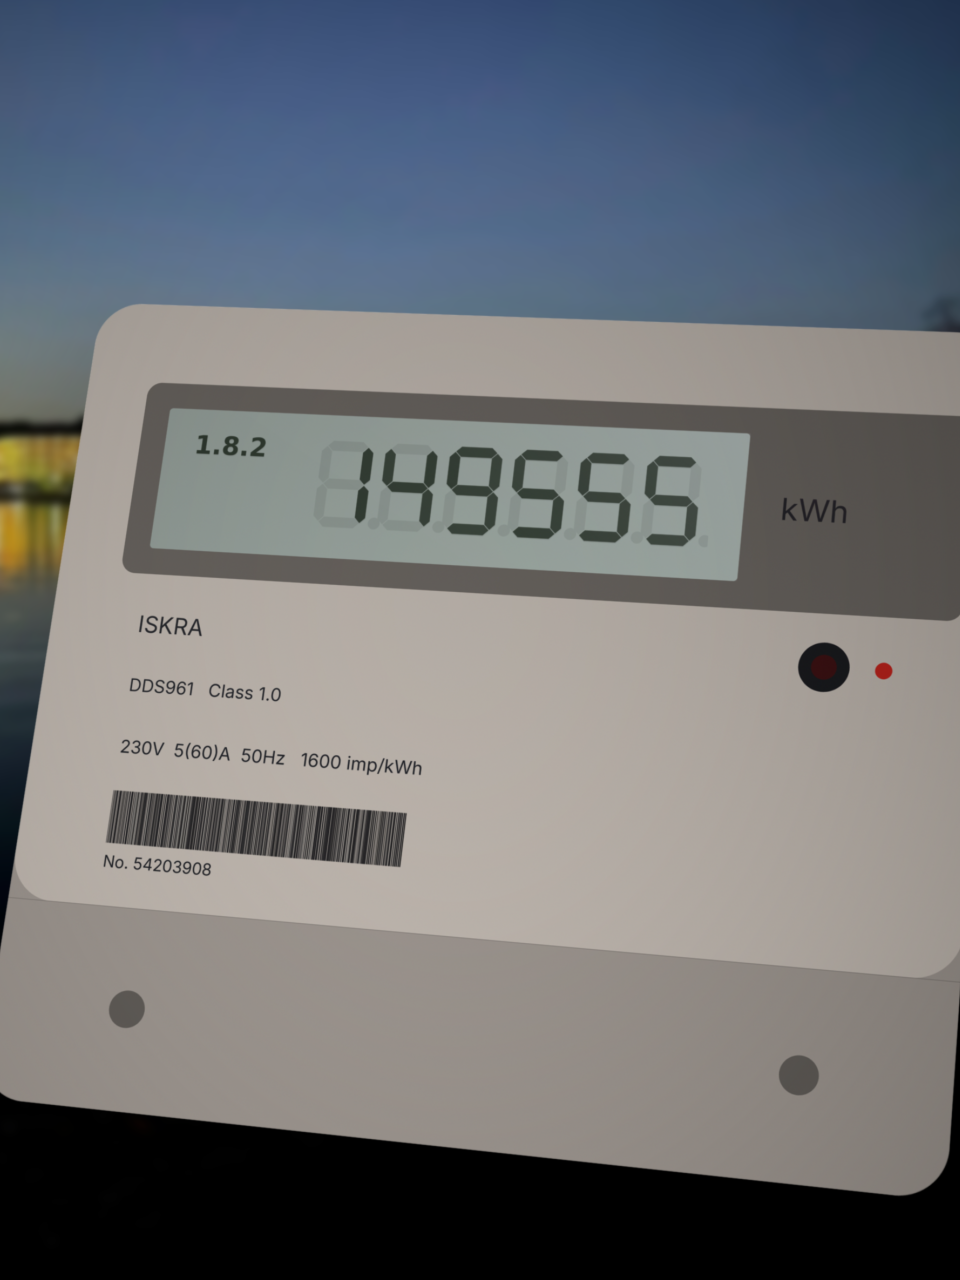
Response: 149555 kWh
